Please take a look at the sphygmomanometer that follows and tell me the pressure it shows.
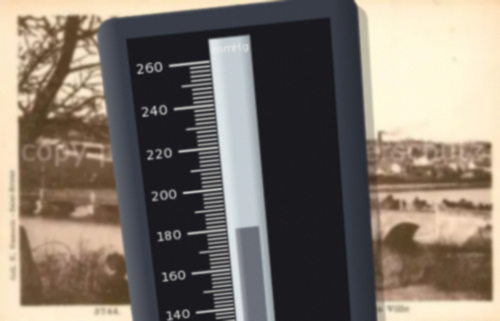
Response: 180 mmHg
